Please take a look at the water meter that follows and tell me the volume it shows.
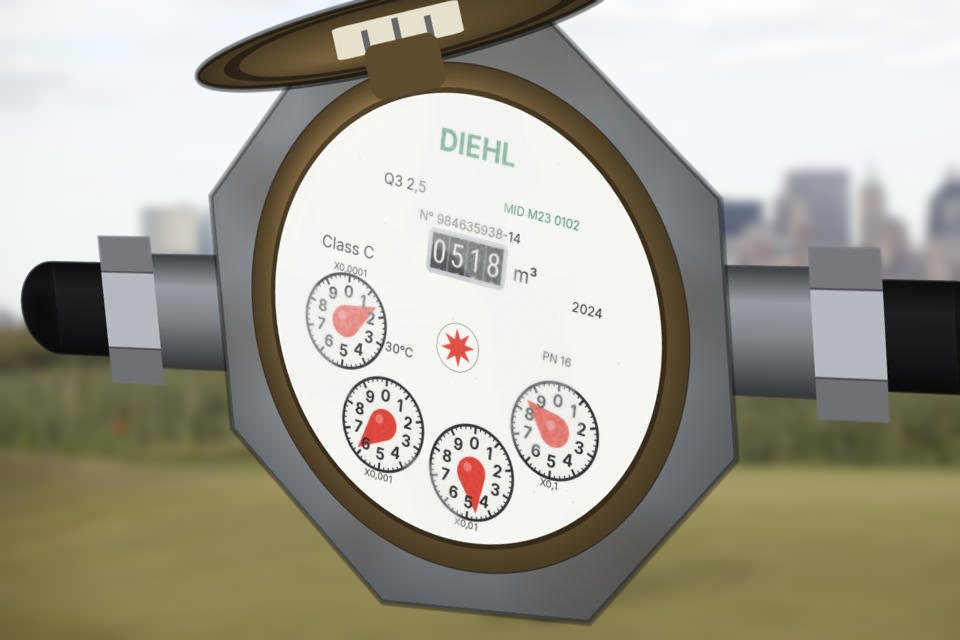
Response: 518.8461 m³
